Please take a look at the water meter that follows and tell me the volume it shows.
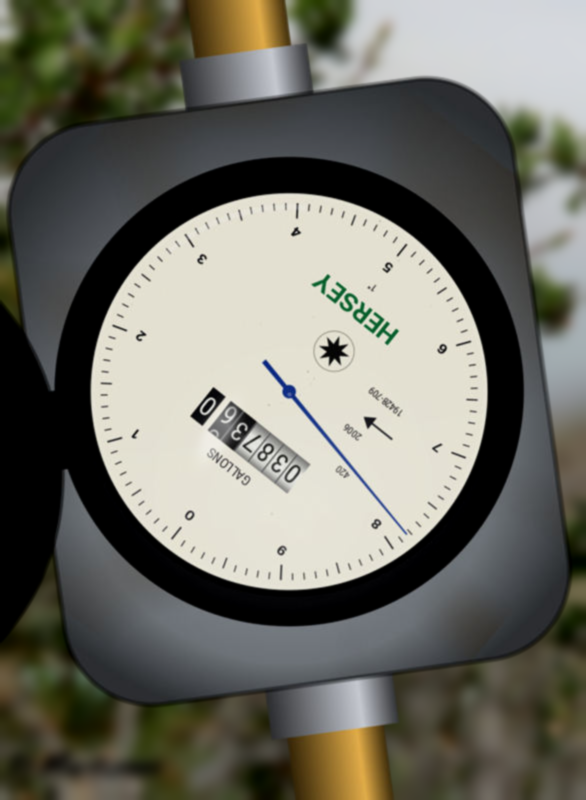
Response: 387357.8 gal
